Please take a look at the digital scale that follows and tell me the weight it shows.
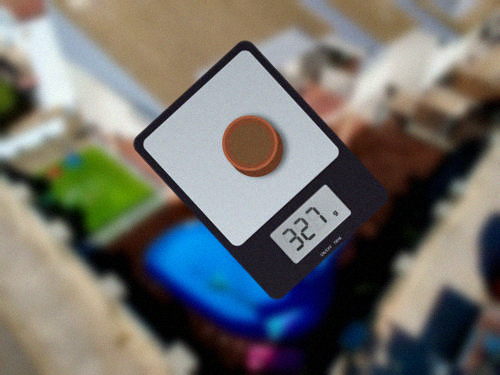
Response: 327 g
